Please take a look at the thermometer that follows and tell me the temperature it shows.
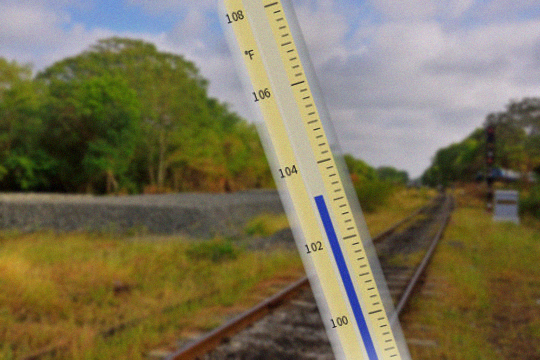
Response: 103.2 °F
